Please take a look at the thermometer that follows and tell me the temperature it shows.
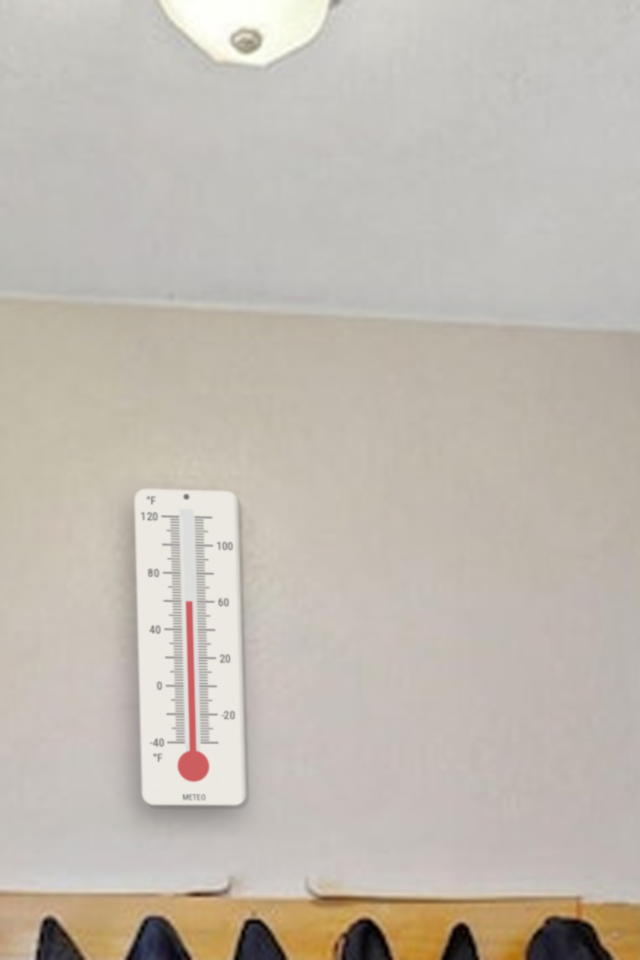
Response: 60 °F
